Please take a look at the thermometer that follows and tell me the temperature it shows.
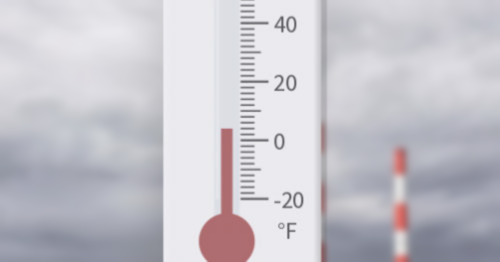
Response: 4 °F
